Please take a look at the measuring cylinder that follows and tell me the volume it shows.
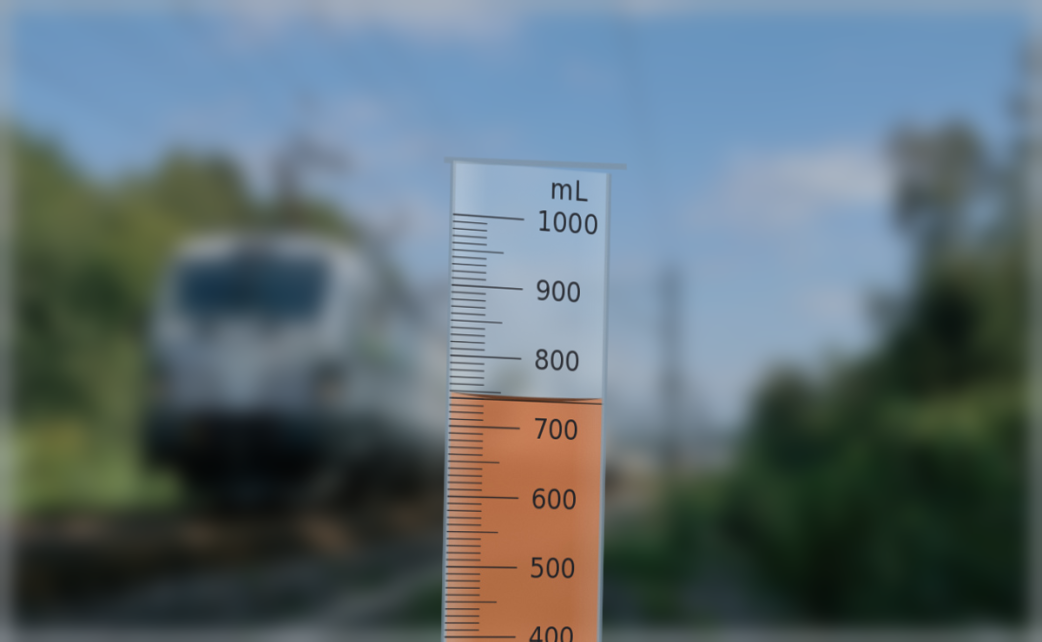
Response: 740 mL
